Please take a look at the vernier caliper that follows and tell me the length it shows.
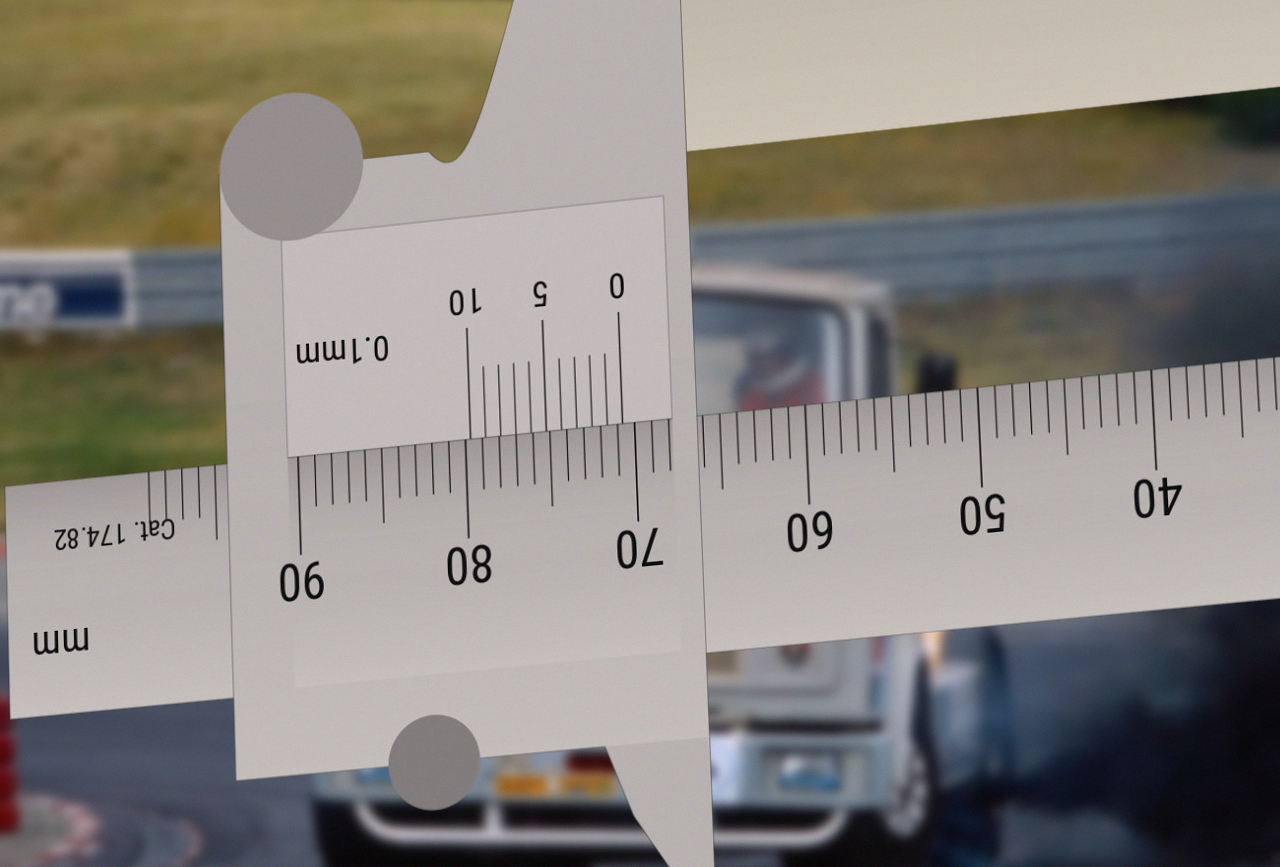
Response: 70.7 mm
